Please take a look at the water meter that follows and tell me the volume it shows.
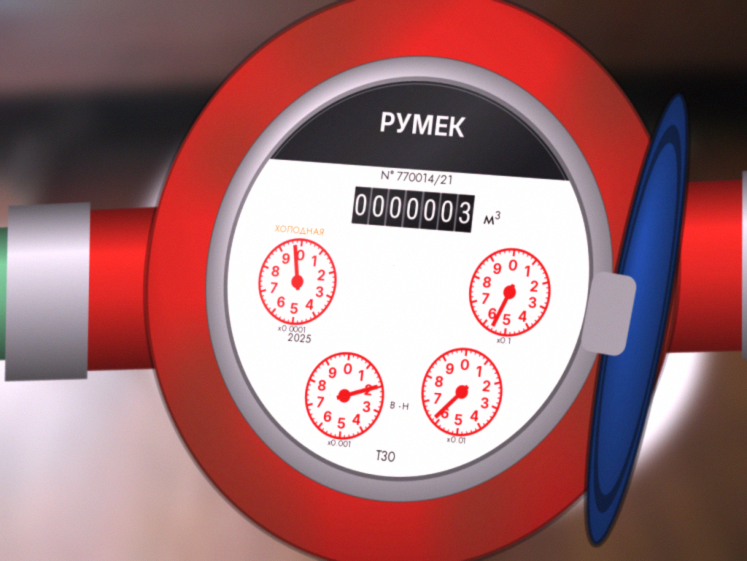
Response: 3.5619 m³
